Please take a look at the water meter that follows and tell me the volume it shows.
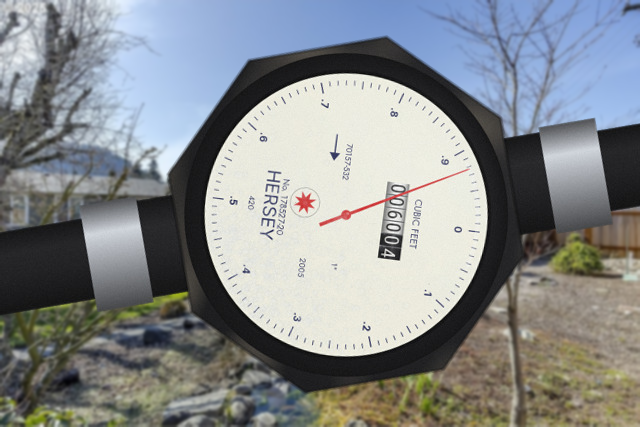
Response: 6003.92 ft³
